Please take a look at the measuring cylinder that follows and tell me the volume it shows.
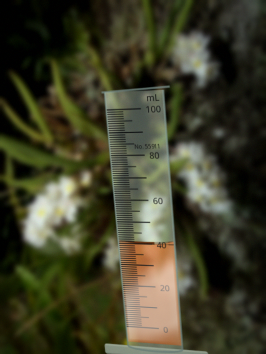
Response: 40 mL
